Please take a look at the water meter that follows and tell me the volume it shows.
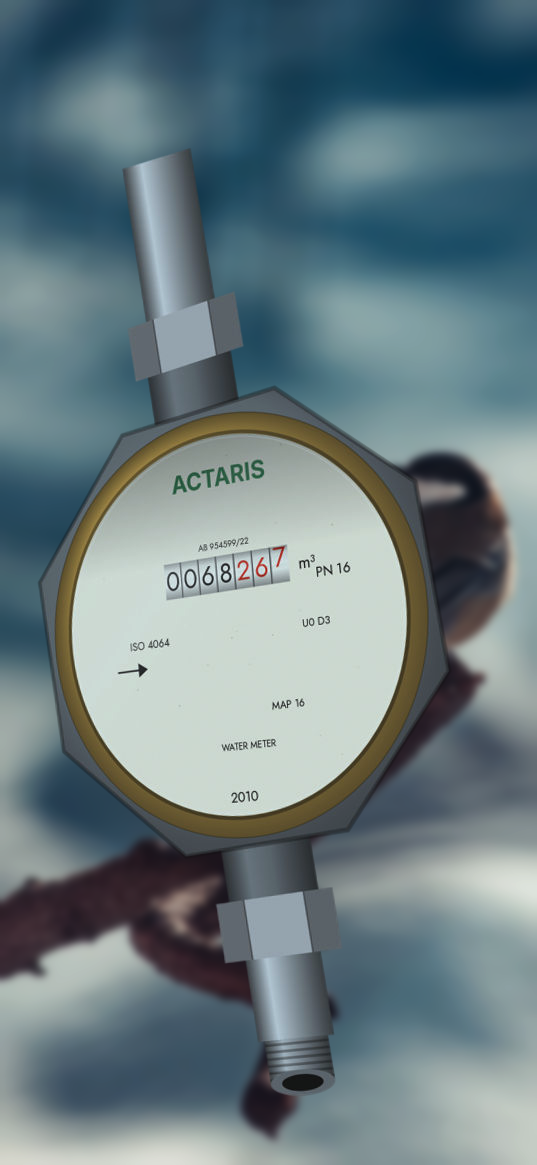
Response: 68.267 m³
